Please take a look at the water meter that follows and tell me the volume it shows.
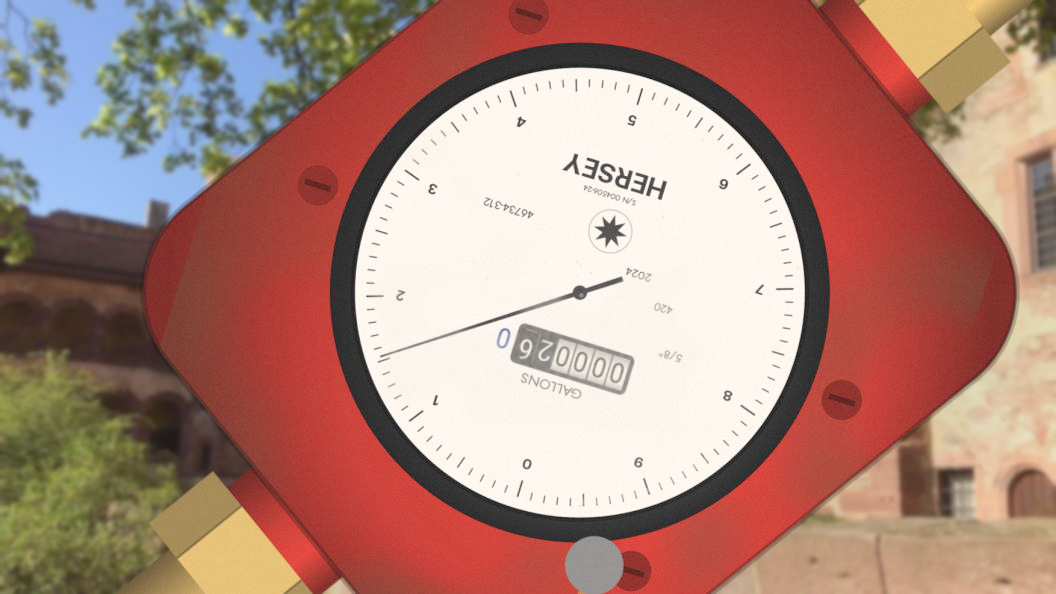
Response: 261.5 gal
